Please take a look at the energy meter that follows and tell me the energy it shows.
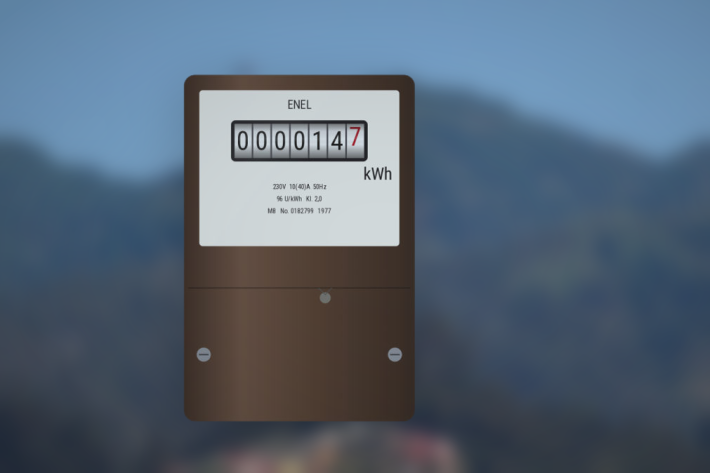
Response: 14.7 kWh
